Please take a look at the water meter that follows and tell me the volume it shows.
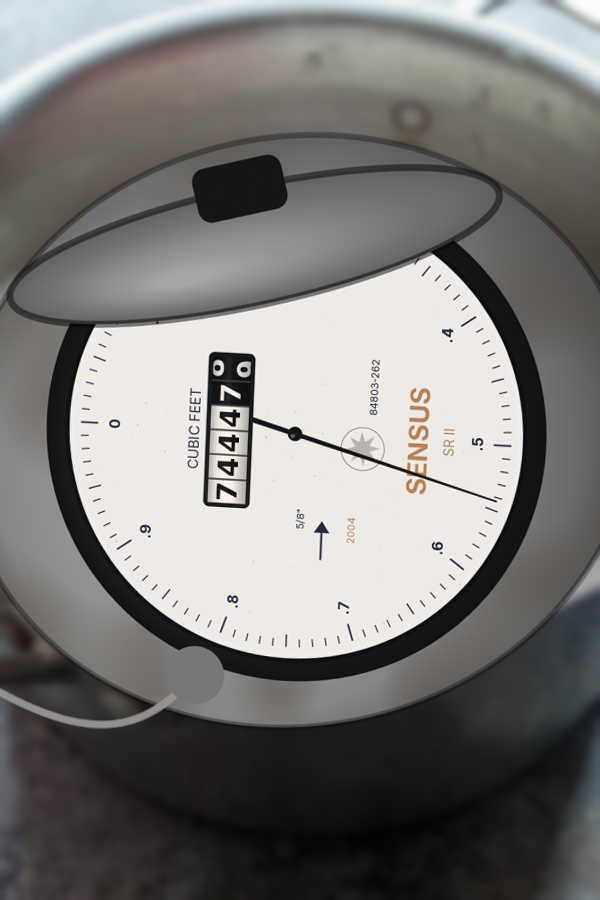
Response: 744478.54 ft³
